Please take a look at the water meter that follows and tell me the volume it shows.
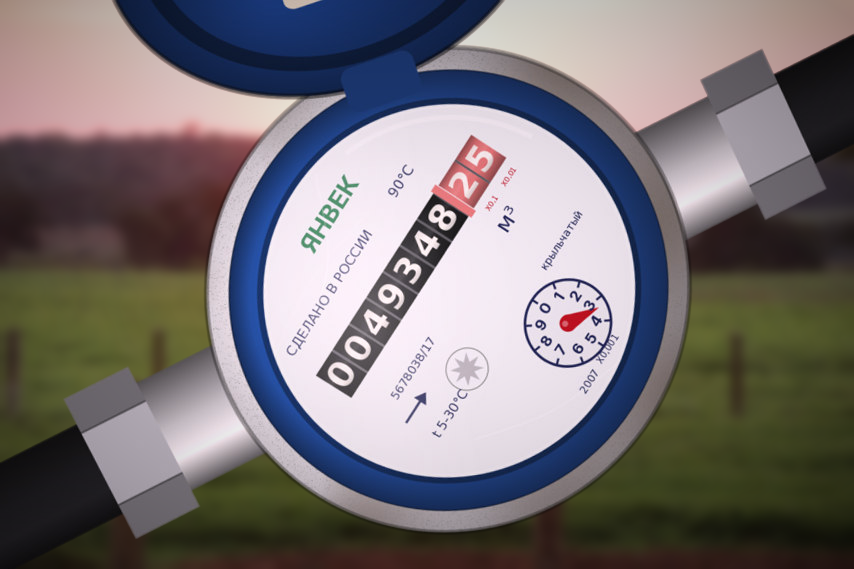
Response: 49348.253 m³
